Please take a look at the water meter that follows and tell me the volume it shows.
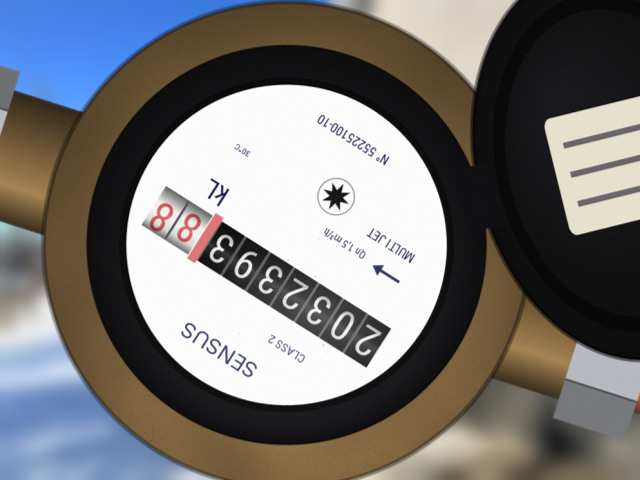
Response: 2032393.88 kL
